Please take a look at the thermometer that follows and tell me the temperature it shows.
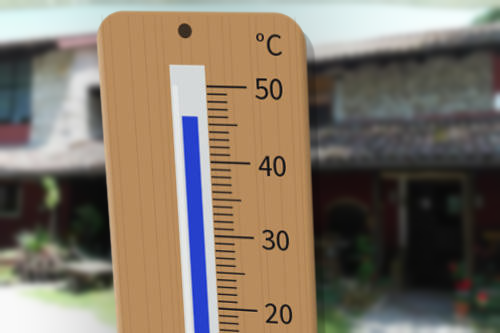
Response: 46 °C
